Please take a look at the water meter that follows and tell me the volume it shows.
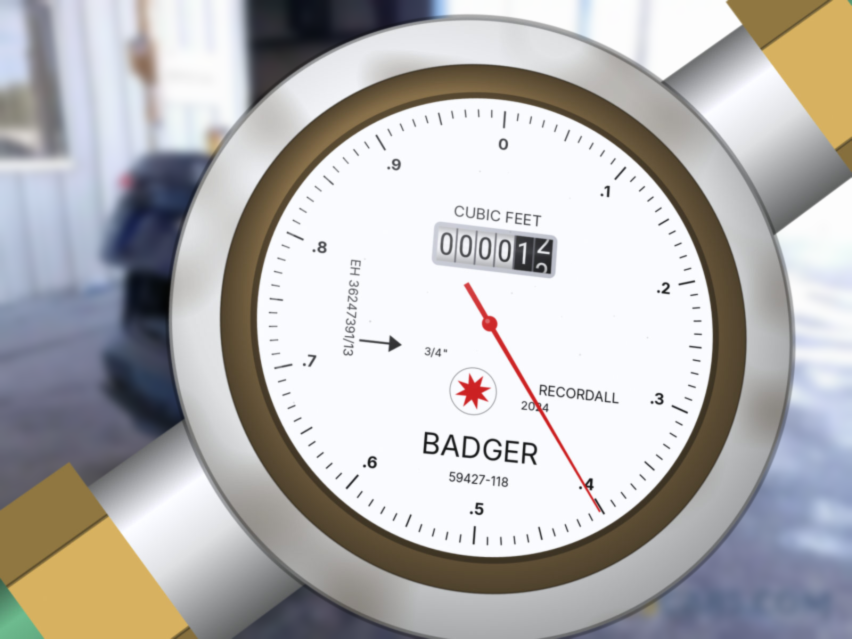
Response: 12.40 ft³
